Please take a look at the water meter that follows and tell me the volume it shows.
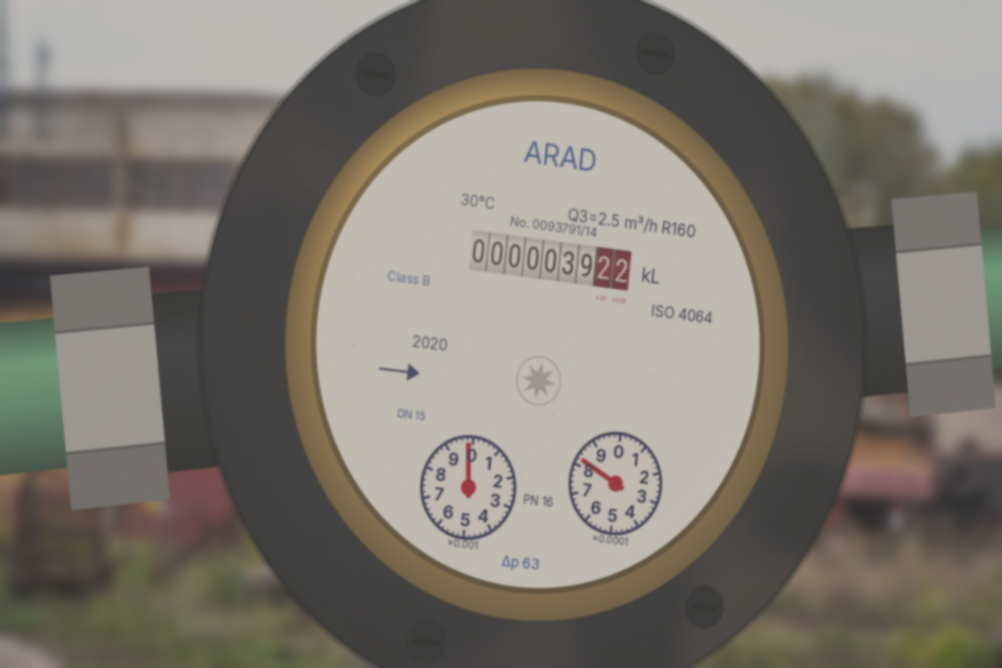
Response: 39.2198 kL
